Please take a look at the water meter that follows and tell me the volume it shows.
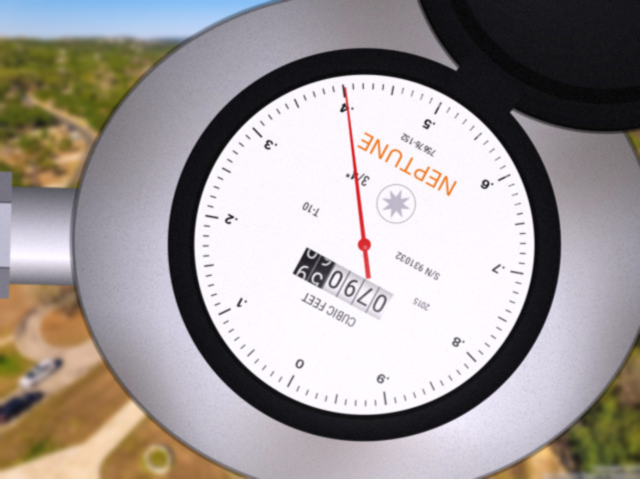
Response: 79059.40 ft³
